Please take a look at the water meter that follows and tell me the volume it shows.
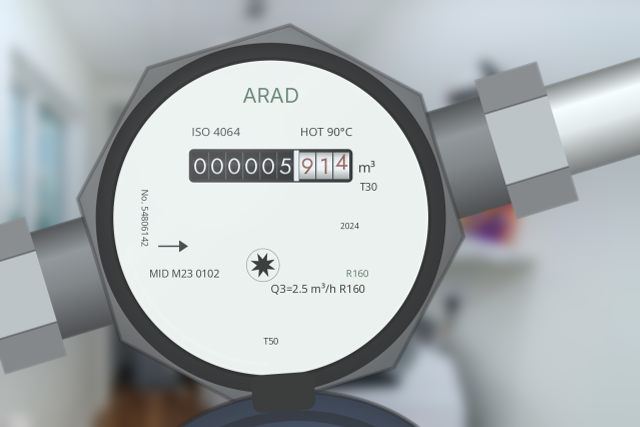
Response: 5.914 m³
